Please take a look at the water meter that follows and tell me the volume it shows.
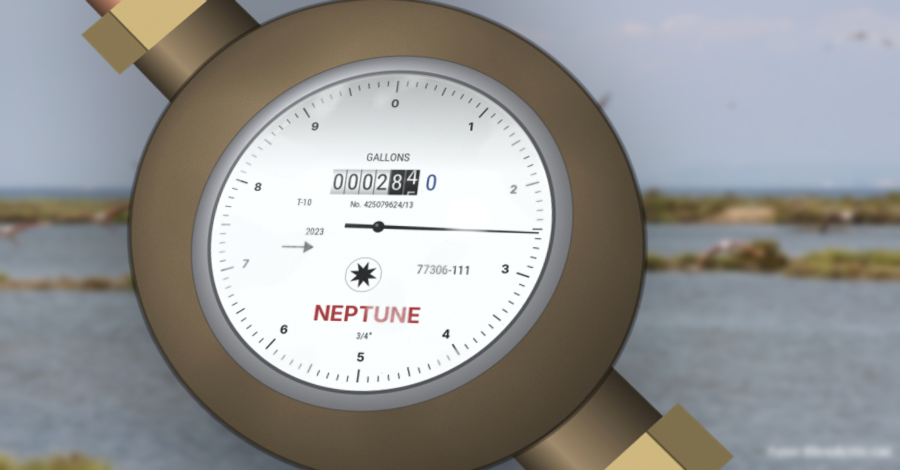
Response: 2842.5 gal
